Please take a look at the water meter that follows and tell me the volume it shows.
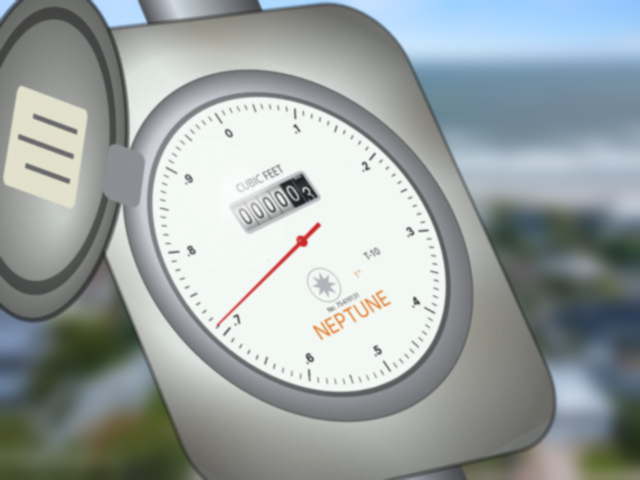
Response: 2.71 ft³
